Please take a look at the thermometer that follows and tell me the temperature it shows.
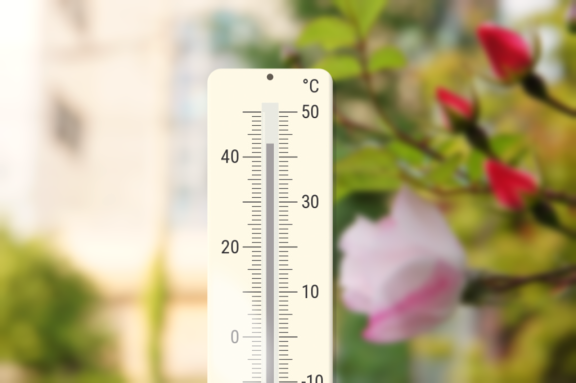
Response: 43 °C
